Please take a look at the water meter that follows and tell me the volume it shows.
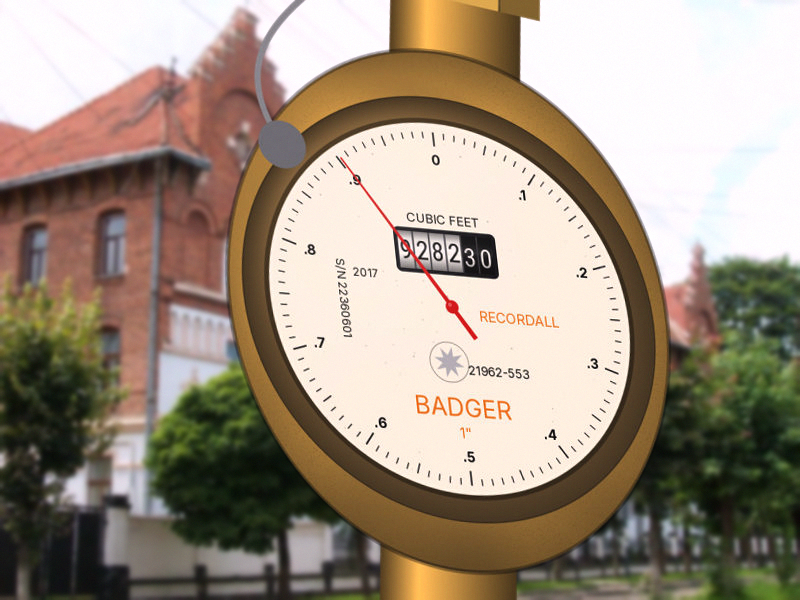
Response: 928229.90 ft³
